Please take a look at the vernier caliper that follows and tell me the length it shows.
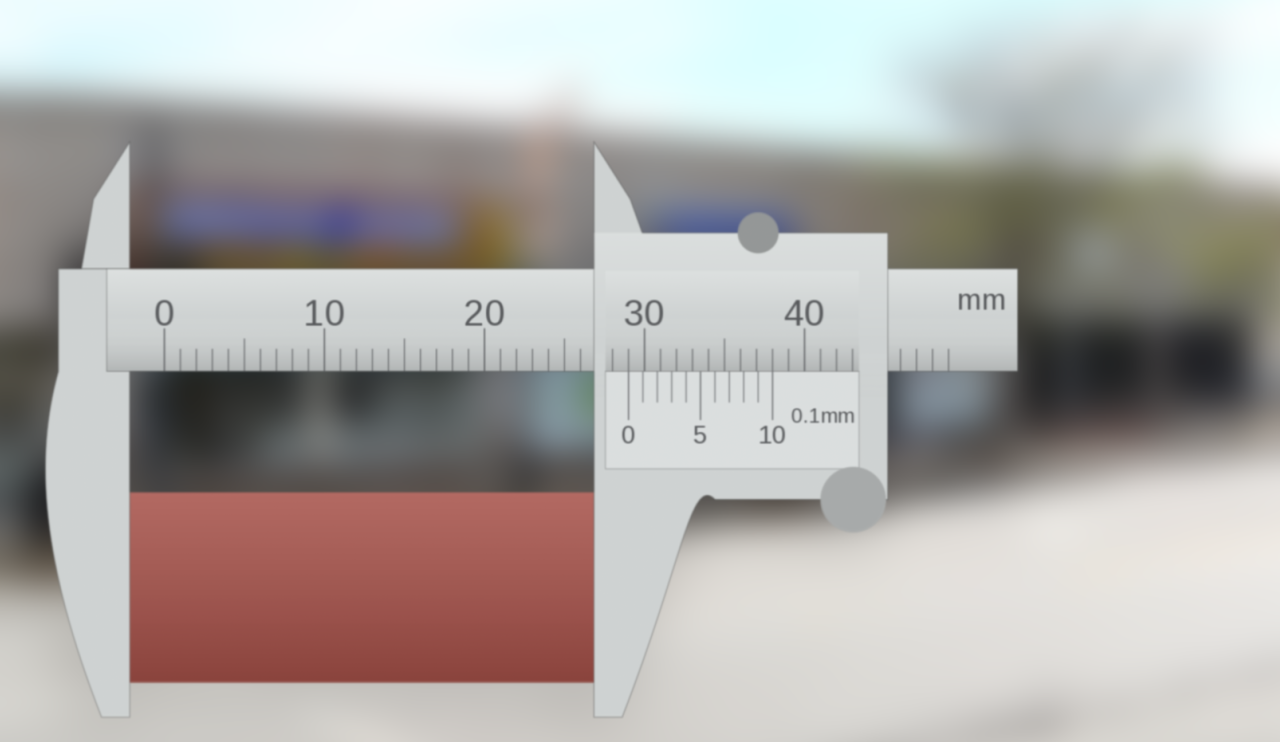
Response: 29.0 mm
